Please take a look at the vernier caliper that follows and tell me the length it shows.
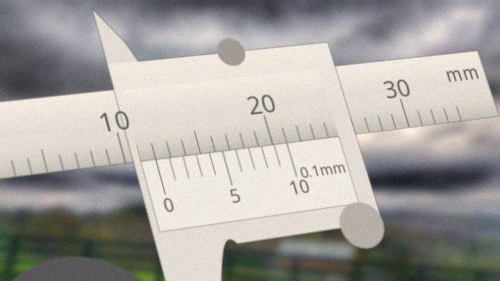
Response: 12.0 mm
